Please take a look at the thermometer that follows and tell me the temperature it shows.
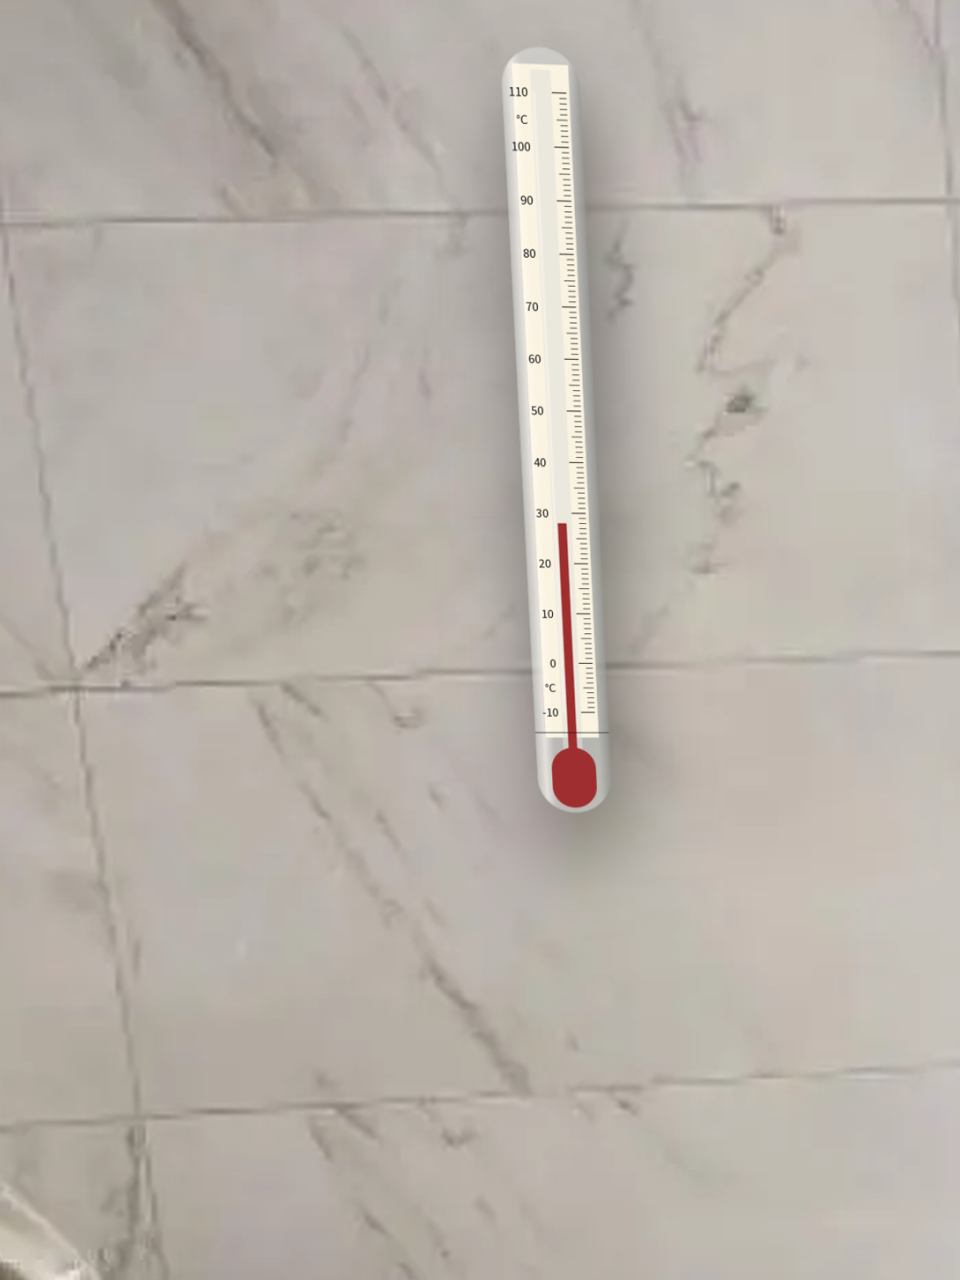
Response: 28 °C
